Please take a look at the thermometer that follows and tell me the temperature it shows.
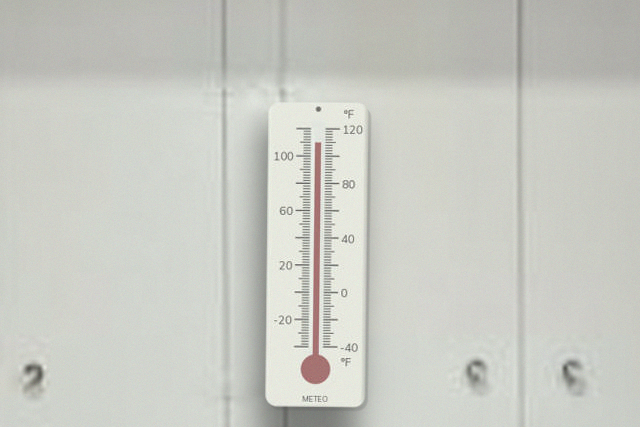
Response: 110 °F
